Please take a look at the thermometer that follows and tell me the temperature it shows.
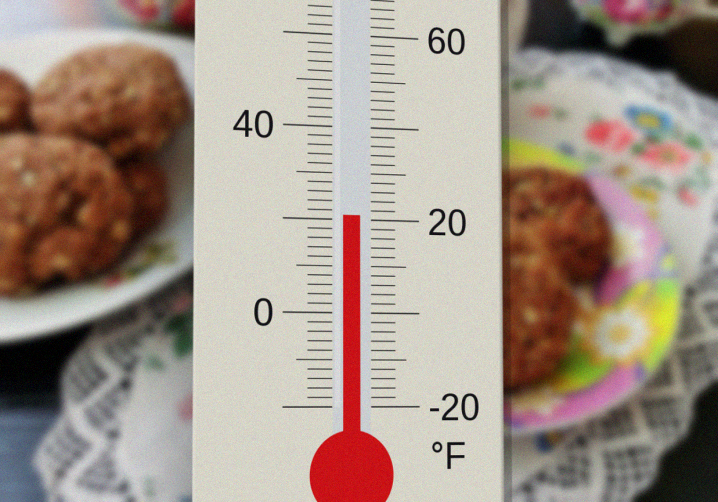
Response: 21 °F
